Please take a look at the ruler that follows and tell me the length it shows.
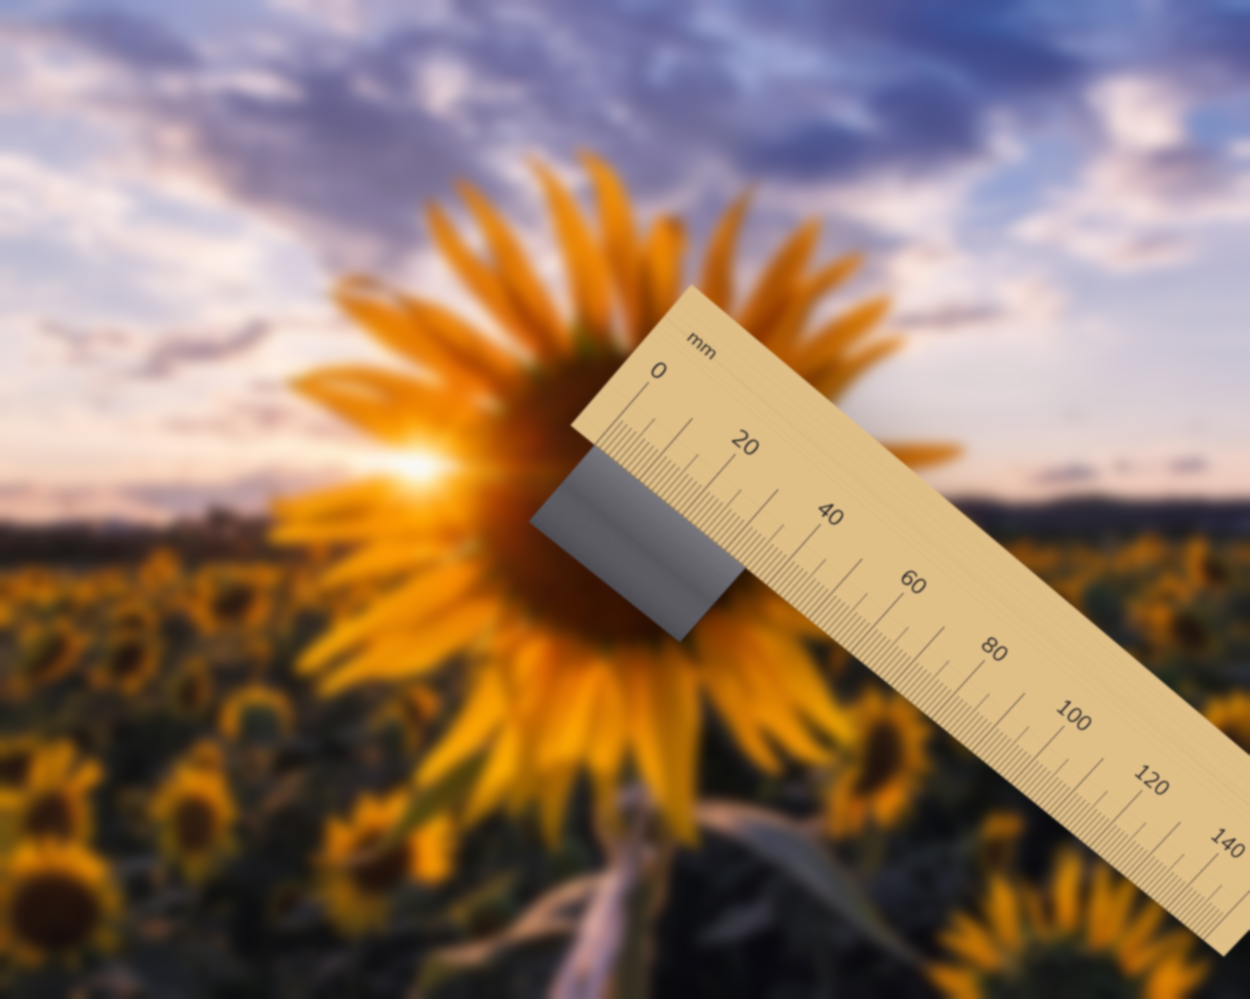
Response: 35 mm
